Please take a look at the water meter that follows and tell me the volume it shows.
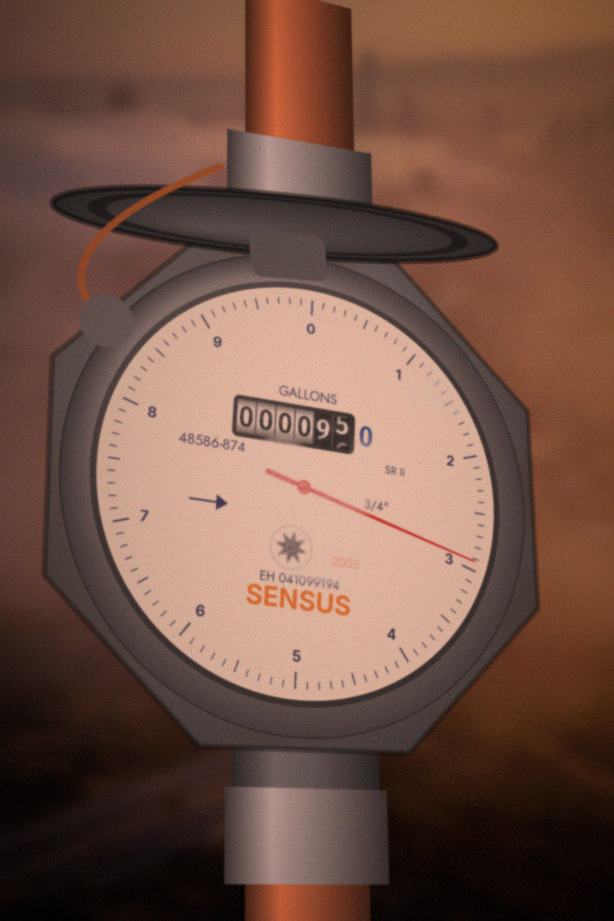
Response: 952.9 gal
